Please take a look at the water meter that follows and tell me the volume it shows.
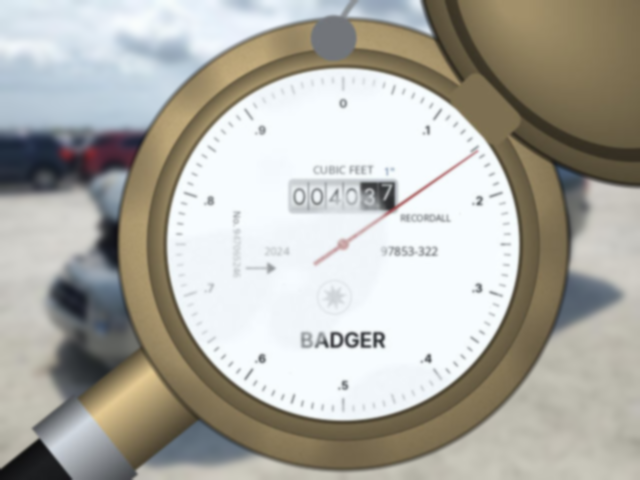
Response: 4037.15 ft³
